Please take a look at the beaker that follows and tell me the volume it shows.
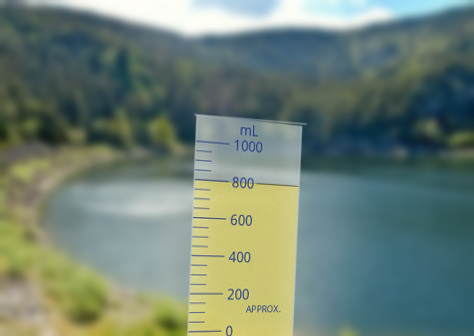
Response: 800 mL
